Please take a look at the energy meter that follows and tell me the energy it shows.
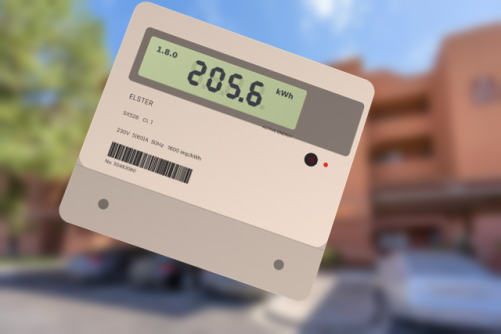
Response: 205.6 kWh
